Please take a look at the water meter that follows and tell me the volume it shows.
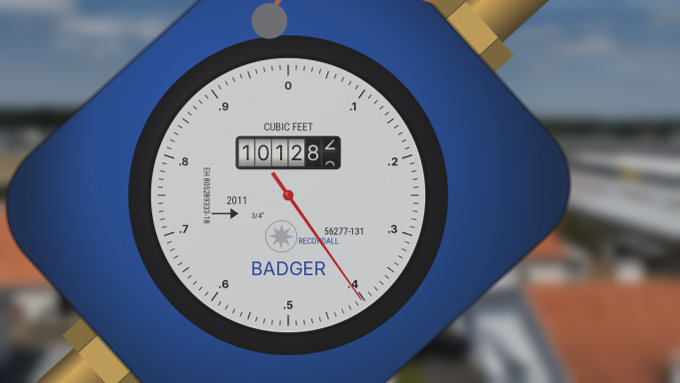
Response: 101282.40 ft³
